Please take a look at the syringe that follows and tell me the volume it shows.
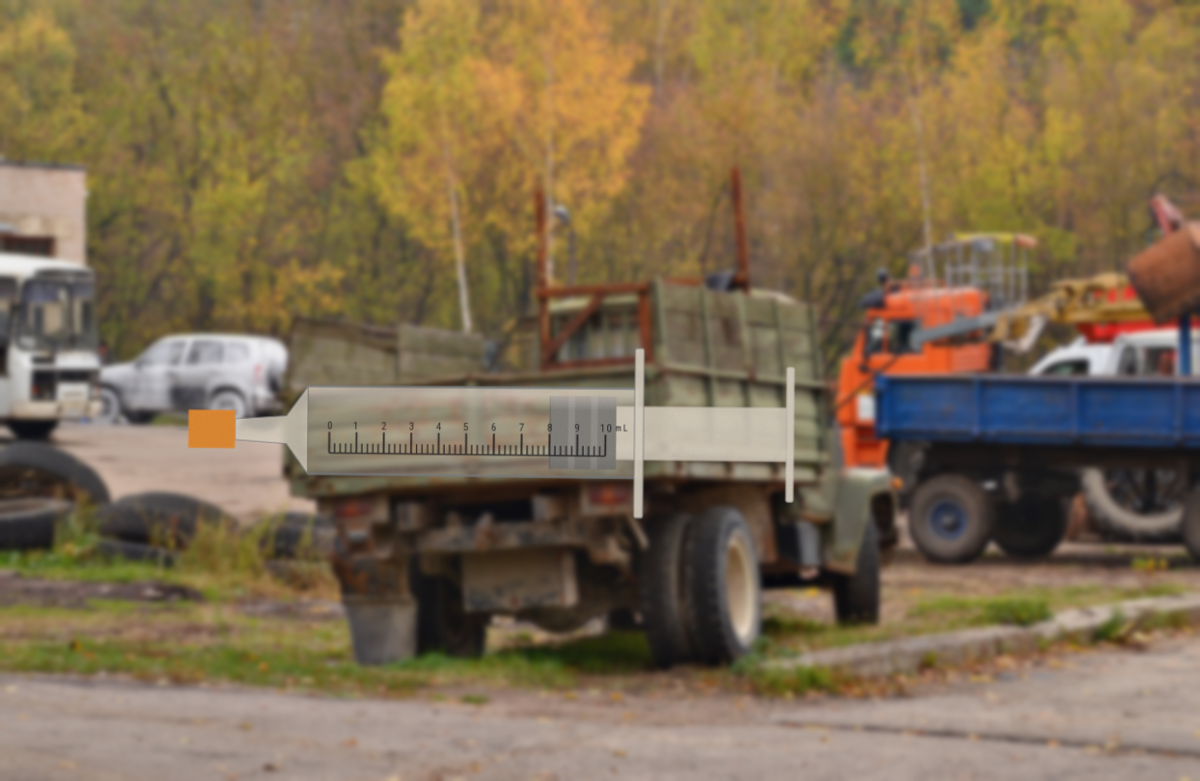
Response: 8 mL
